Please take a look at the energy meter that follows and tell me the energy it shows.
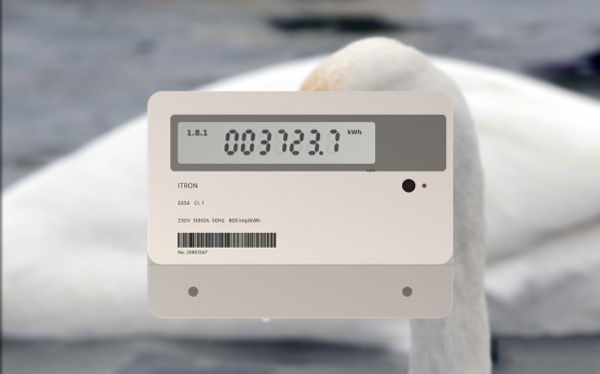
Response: 3723.7 kWh
